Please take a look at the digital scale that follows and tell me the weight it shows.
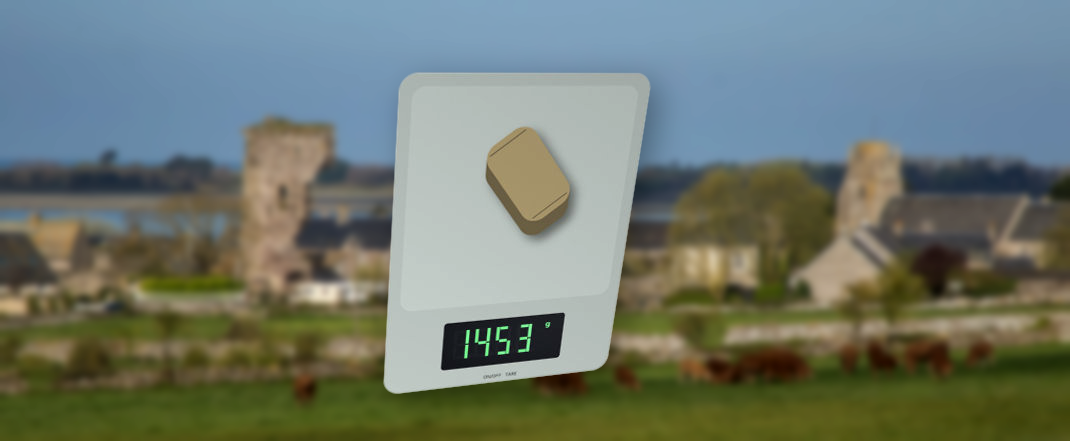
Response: 1453 g
